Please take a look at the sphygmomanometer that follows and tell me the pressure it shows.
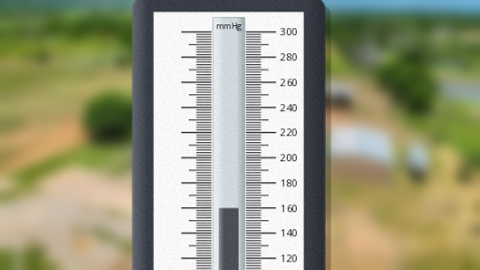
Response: 160 mmHg
